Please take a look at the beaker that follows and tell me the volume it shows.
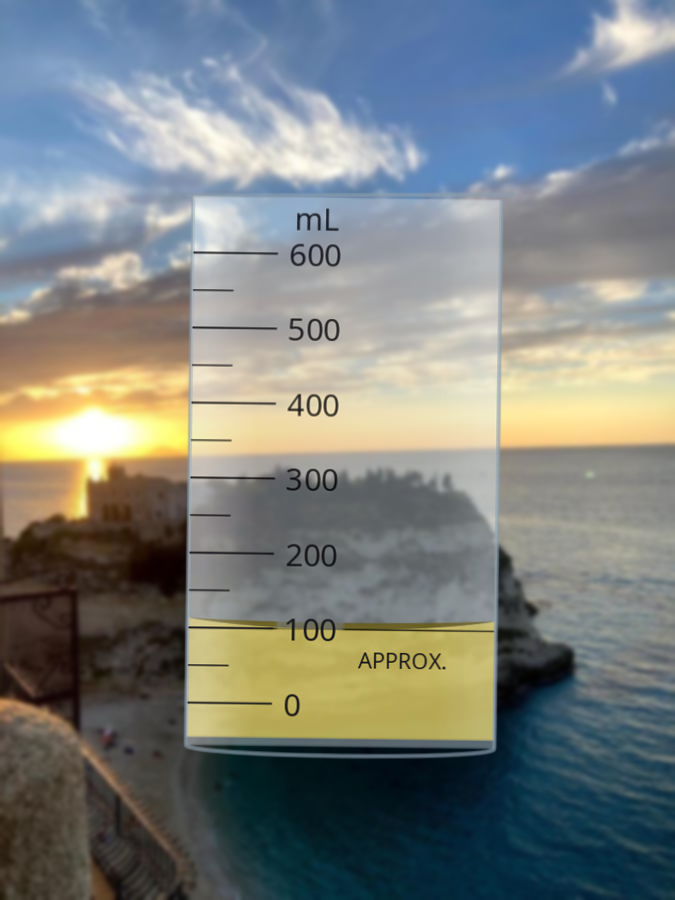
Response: 100 mL
